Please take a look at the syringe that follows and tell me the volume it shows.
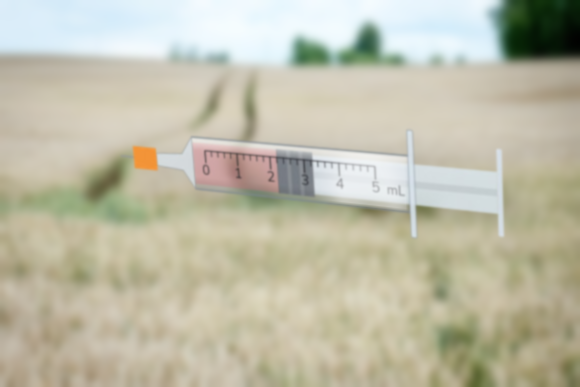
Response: 2.2 mL
